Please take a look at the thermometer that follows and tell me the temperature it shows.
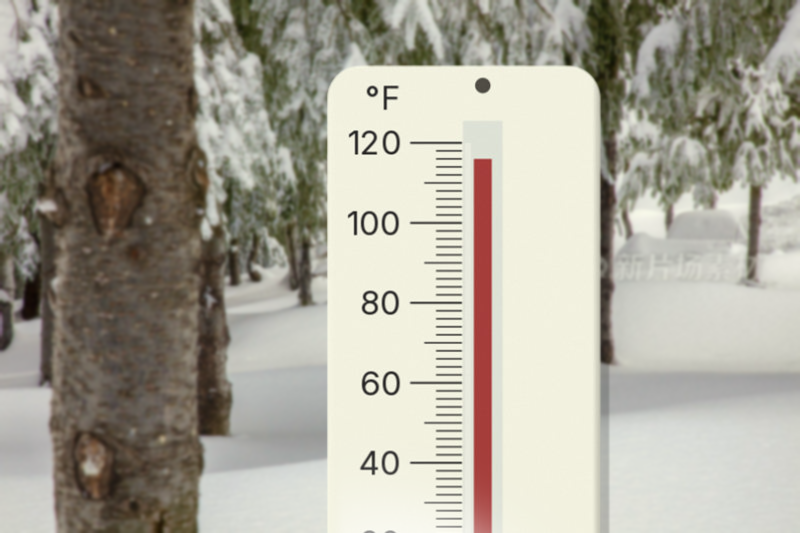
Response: 116 °F
